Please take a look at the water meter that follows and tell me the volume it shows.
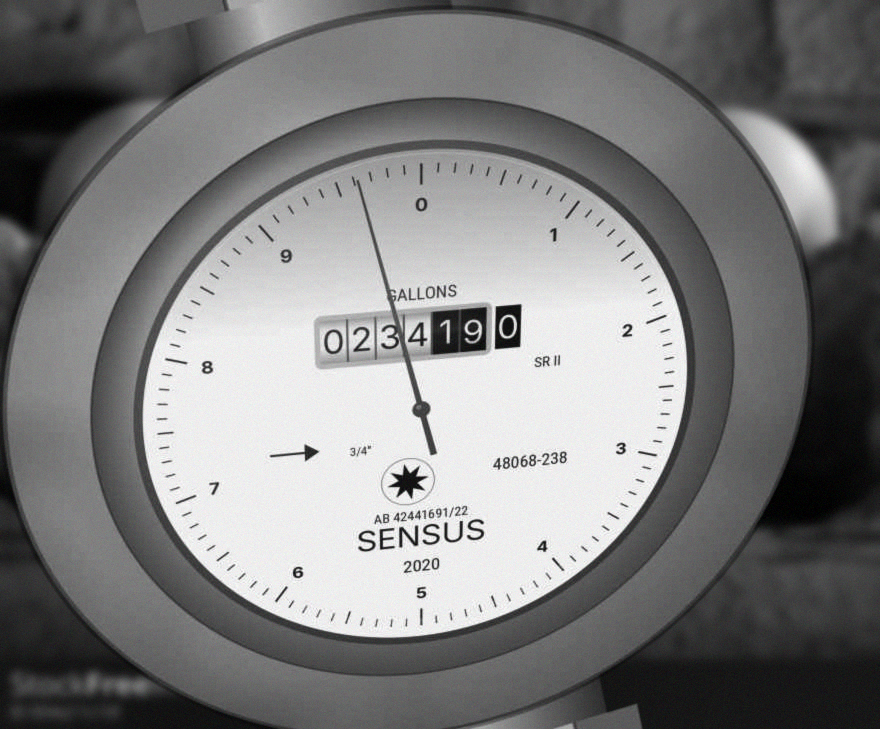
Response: 234189.6 gal
